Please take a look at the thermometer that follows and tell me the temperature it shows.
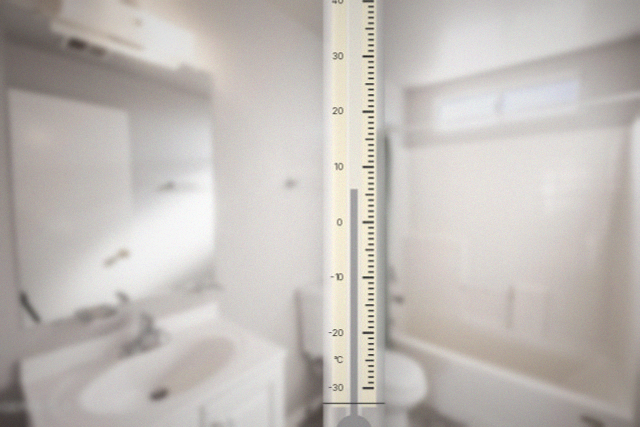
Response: 6 °C
